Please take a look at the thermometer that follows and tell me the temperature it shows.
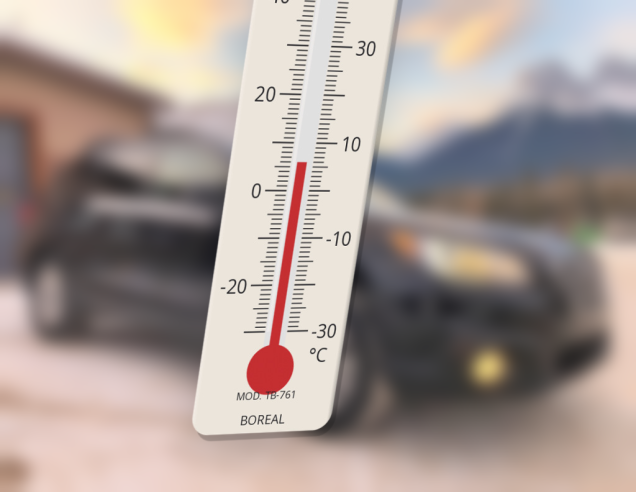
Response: 6 °C
